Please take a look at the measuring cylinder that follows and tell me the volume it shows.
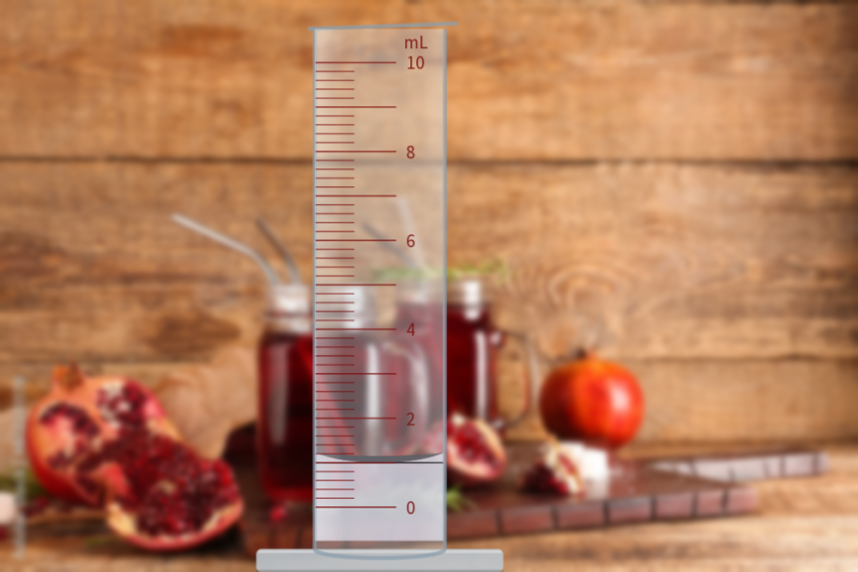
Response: 1 mL
